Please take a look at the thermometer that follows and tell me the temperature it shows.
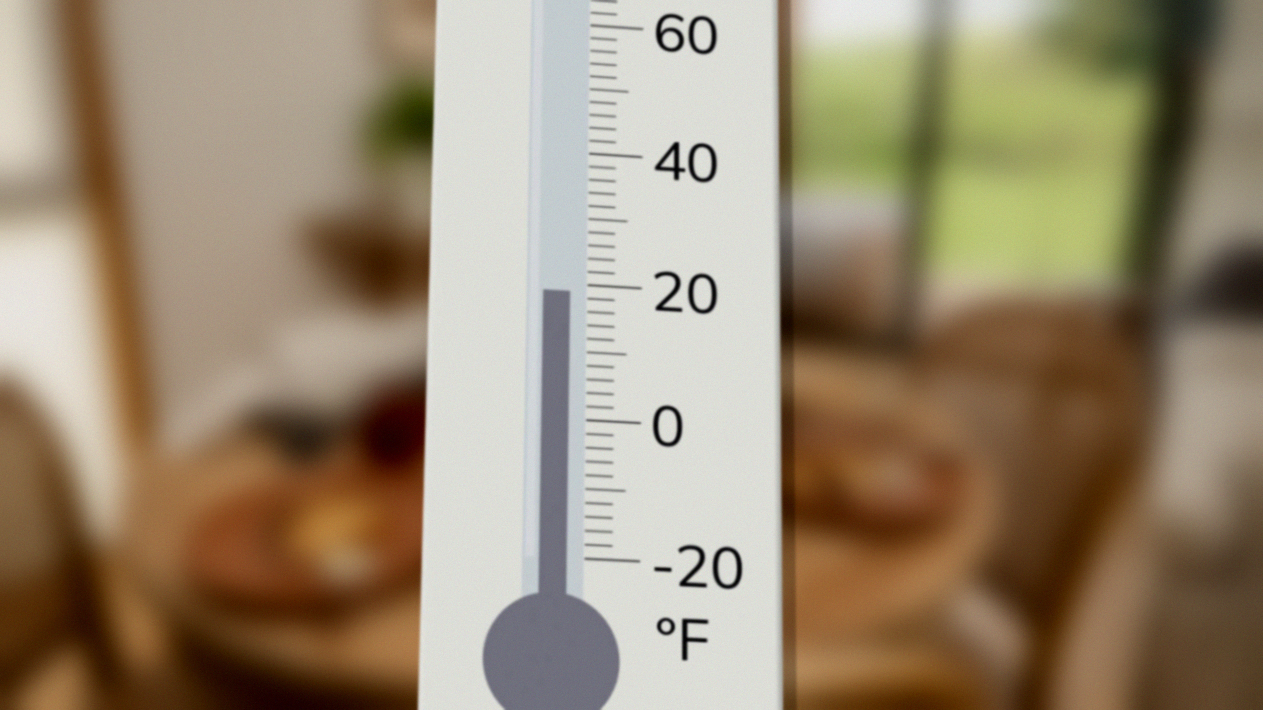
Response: 19 °F
